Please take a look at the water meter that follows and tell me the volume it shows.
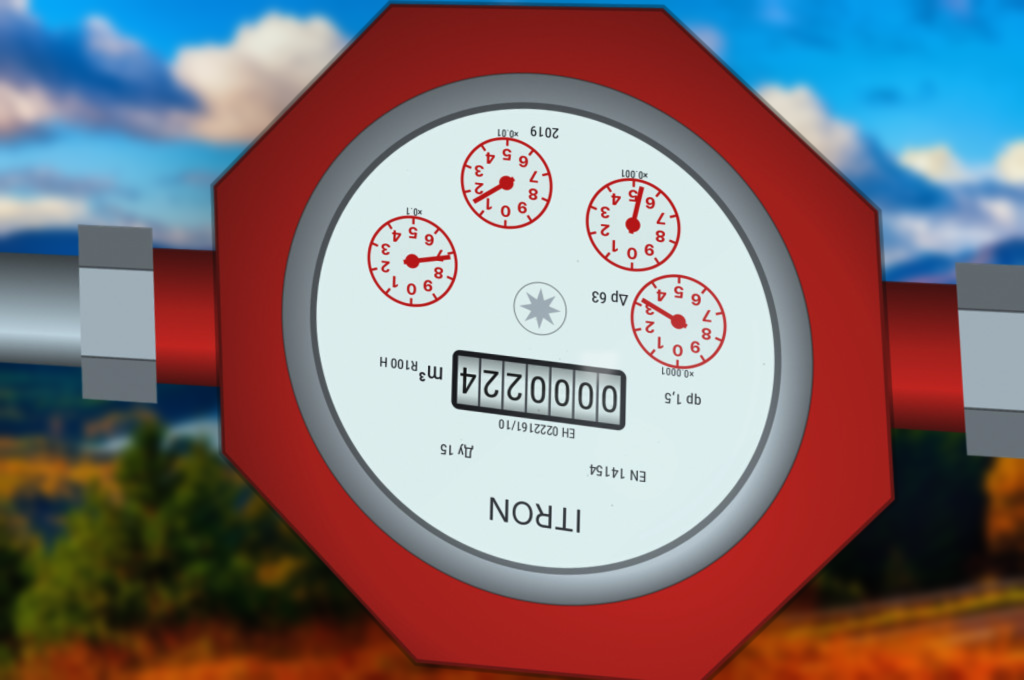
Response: 224.7153 m³
